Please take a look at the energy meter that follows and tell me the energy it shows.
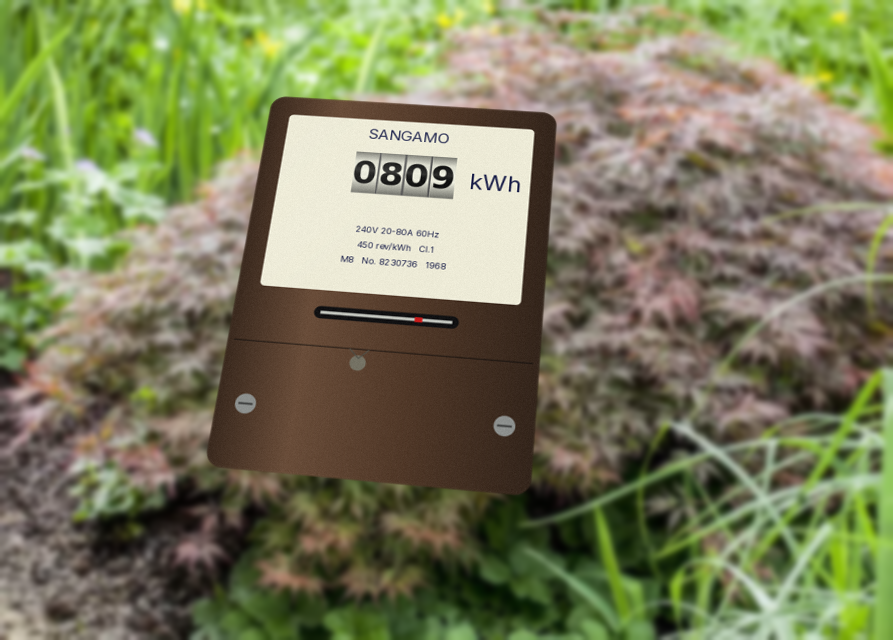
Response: 809 kWh
